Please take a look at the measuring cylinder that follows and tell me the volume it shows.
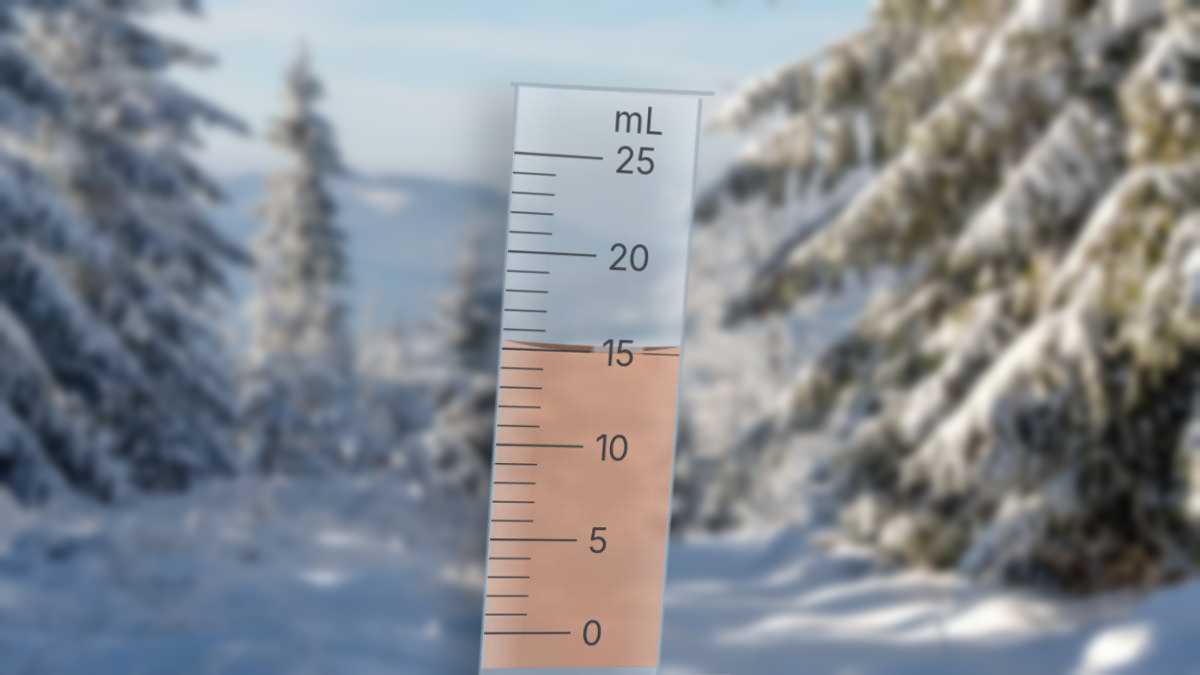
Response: 15 mL
